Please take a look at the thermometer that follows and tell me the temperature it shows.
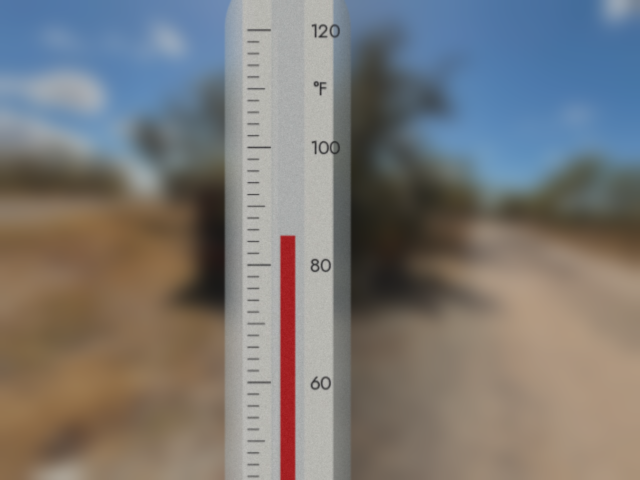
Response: 85 °F
